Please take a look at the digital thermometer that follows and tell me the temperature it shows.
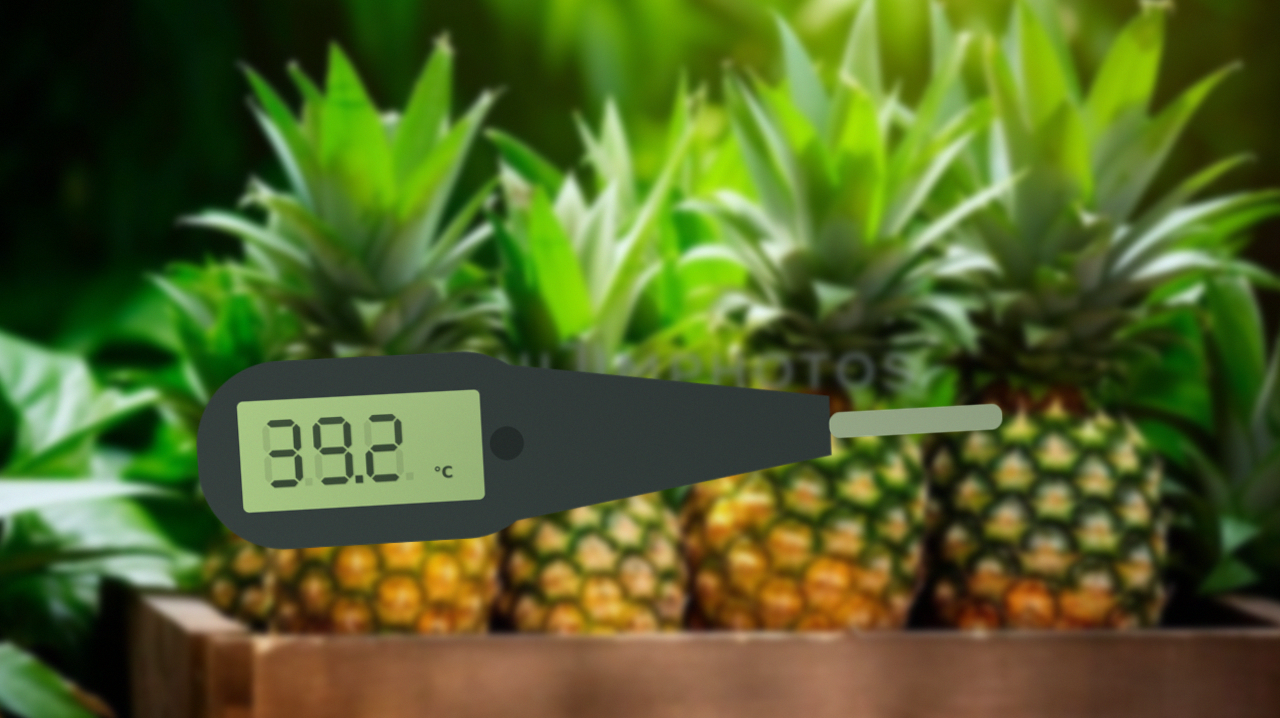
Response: 39.2 °C
